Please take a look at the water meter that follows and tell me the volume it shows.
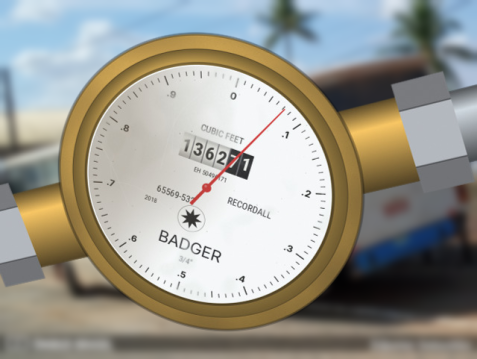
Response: 136271.07 ft³
